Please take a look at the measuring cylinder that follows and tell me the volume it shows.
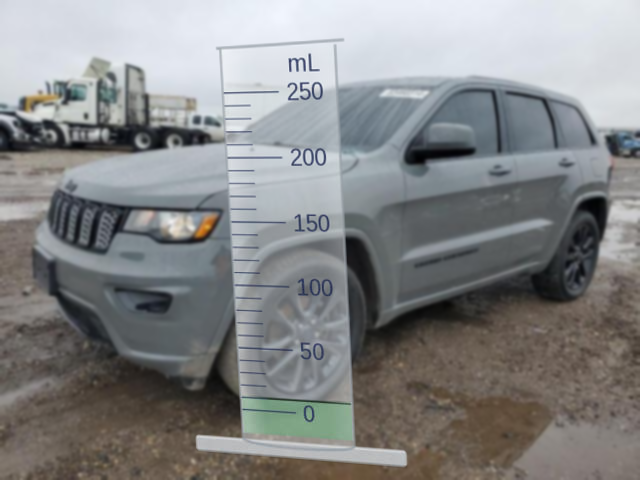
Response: 10 mL
